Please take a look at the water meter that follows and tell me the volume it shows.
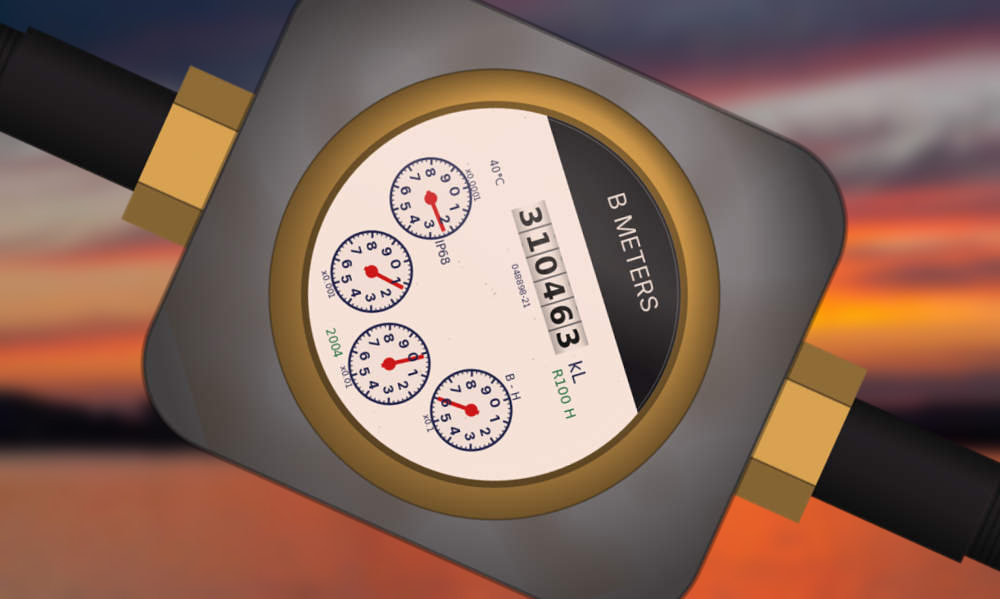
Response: 310463.6012 kL
